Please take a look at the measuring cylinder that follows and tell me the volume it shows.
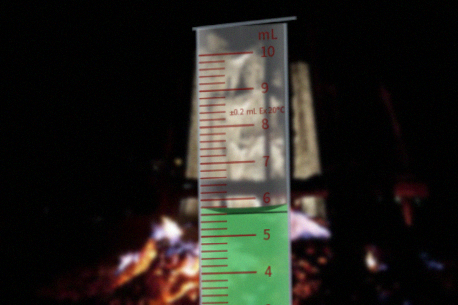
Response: 5.6 mL
